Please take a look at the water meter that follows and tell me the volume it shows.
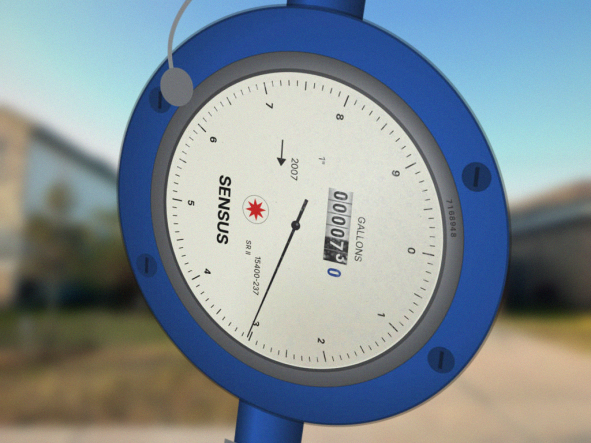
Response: 733.0 gal
